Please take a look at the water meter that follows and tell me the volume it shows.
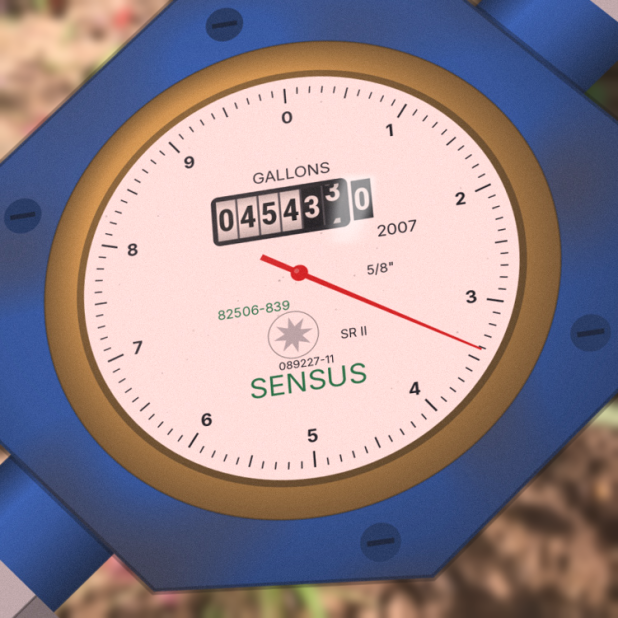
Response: 454333.4 gal
